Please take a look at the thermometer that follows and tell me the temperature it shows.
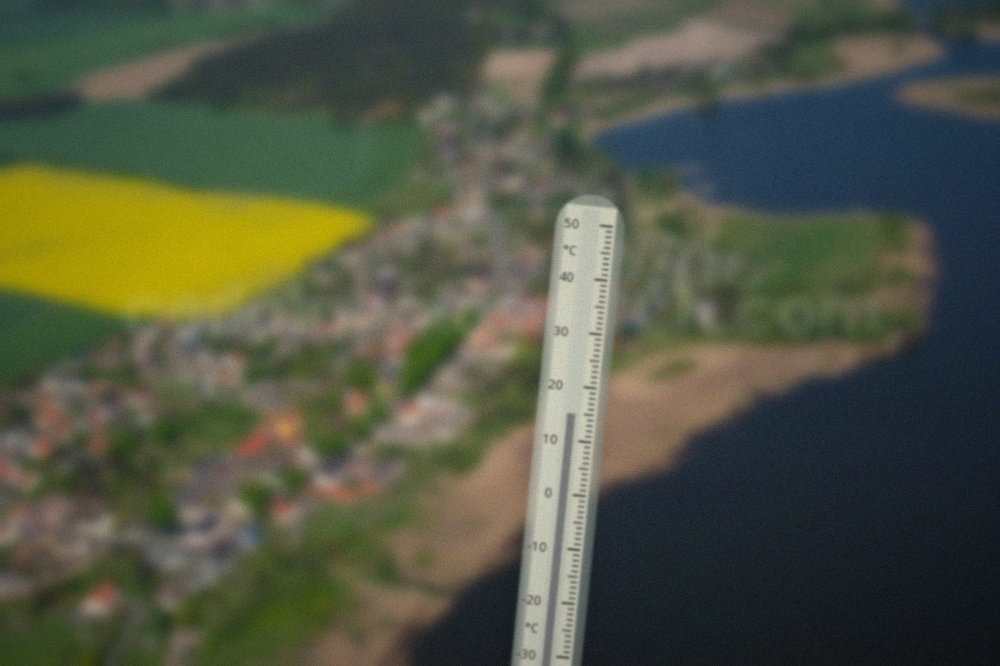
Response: 15 °C
